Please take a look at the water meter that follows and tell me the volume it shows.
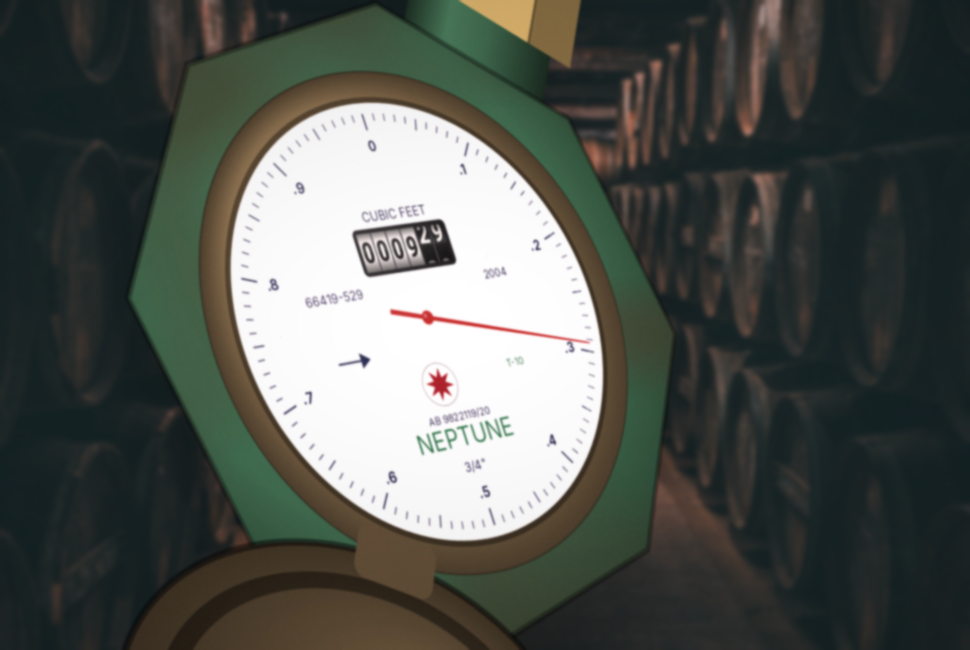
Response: 929.29 ft³
